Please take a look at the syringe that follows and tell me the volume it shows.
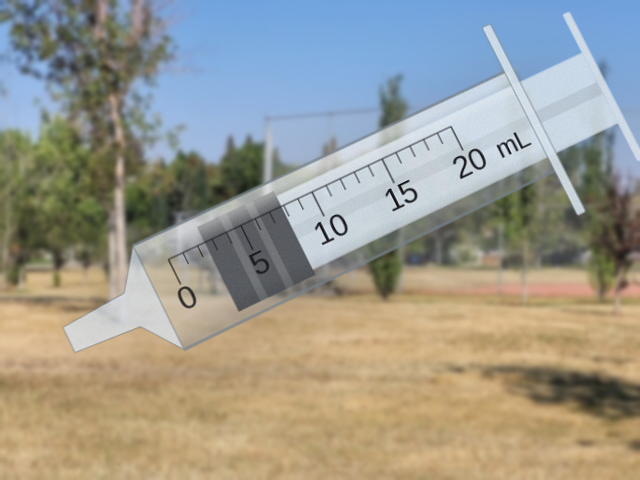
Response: 2.5 mL
